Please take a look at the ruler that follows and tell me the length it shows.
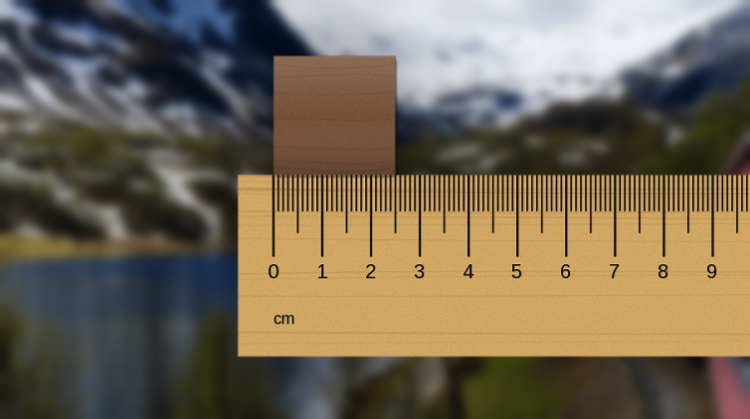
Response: 2.5 cm
